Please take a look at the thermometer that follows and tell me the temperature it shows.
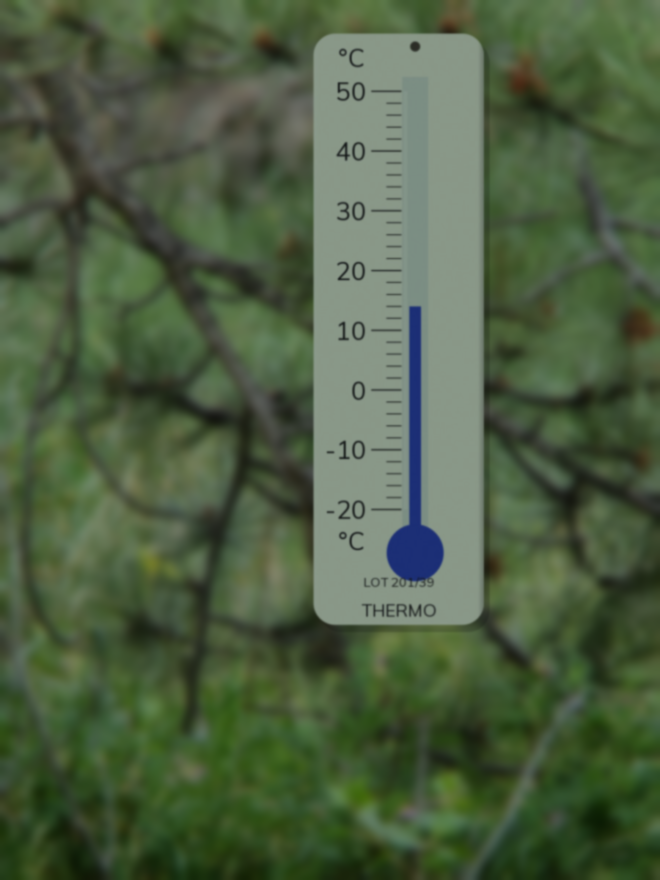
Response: 14 °C
